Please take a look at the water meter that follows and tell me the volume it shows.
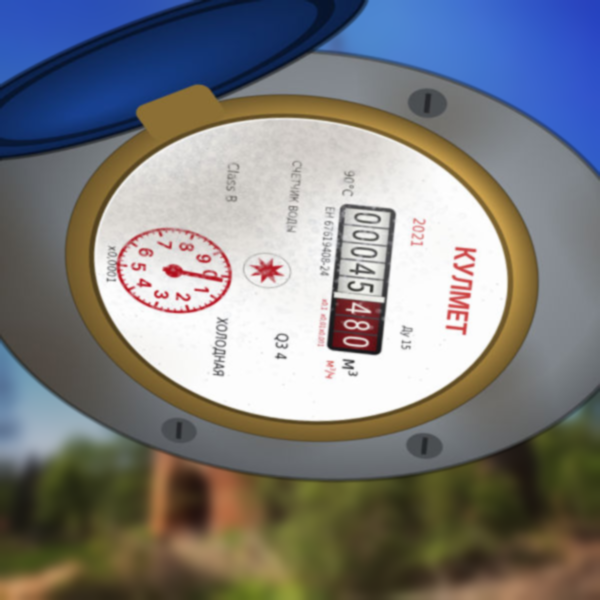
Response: 45.4800 m³
